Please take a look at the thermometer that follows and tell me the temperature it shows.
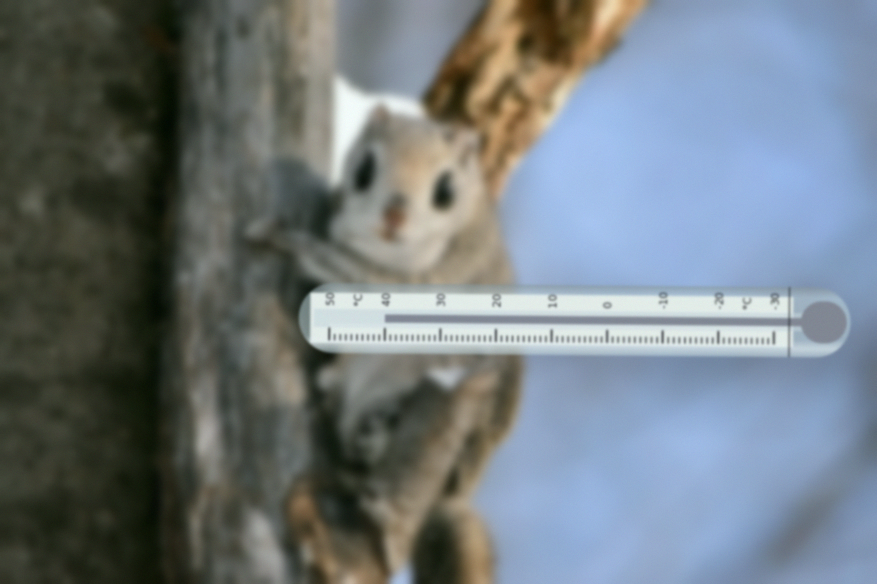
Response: 40 °C
